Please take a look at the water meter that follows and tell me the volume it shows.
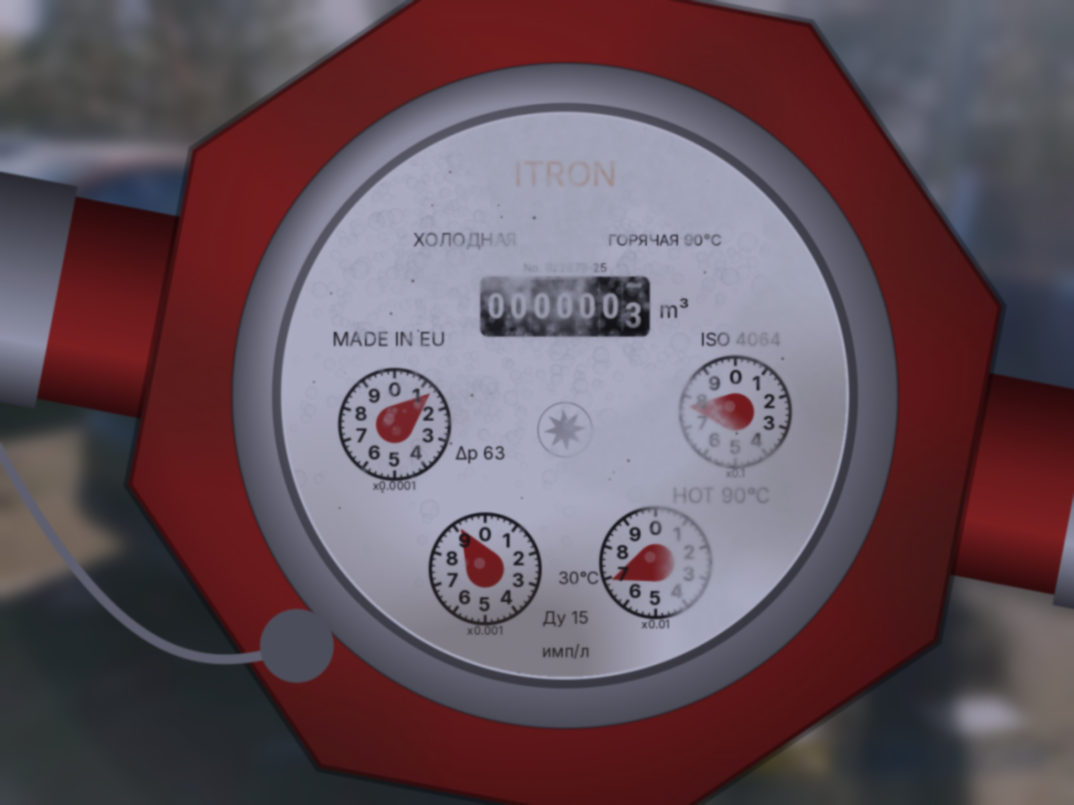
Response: 2.7691 m³
